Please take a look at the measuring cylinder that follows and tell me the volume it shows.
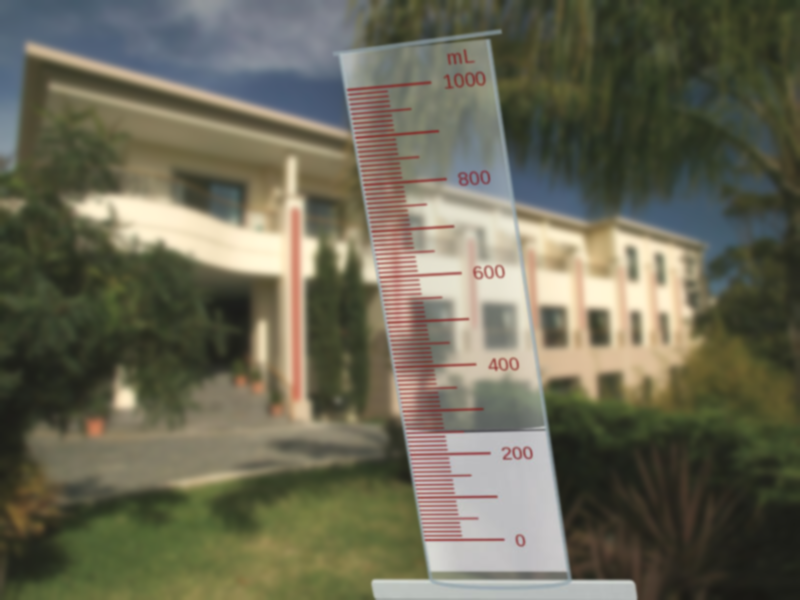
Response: 250 mL
